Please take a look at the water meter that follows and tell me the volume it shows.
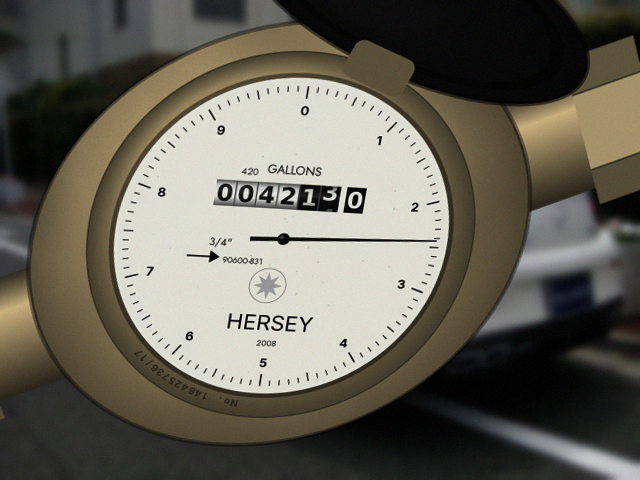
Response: 42132.4 gal
